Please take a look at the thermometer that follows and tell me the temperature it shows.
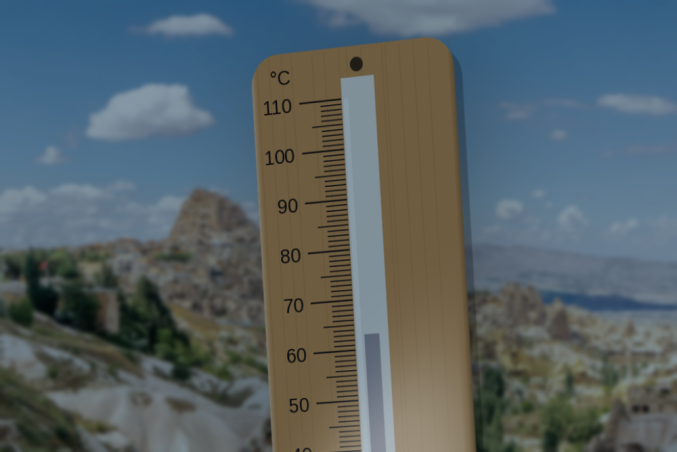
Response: 63 °C
